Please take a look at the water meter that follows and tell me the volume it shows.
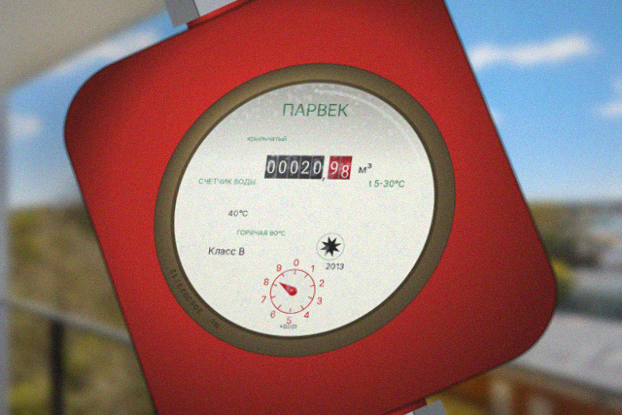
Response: 20.978 m³
